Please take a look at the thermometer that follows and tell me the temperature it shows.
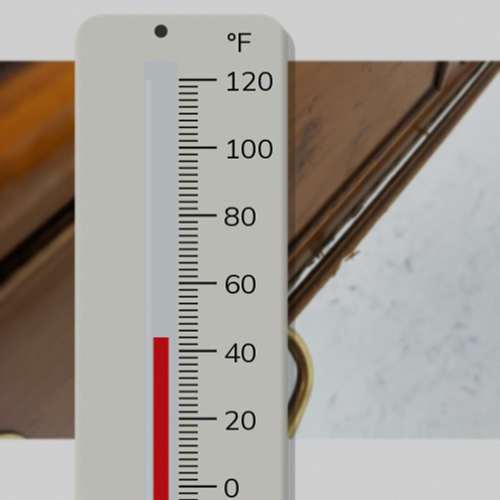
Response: 44 °F
